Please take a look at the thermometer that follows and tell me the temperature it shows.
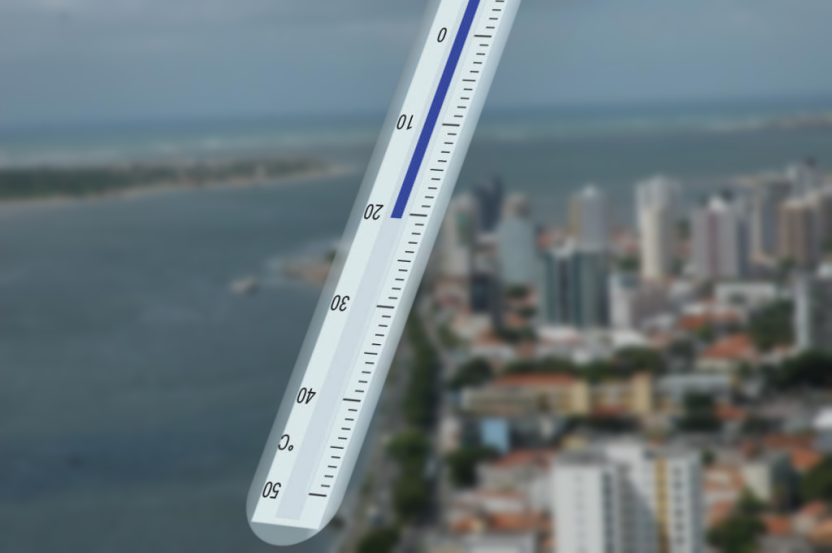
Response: 20.5 °C
